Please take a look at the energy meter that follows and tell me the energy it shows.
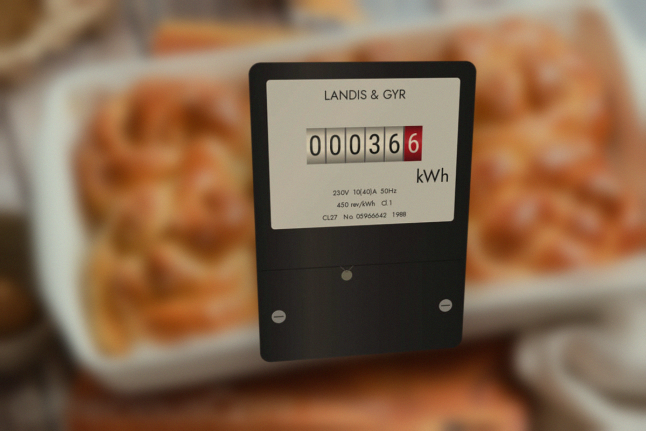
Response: 36.6 kWh
